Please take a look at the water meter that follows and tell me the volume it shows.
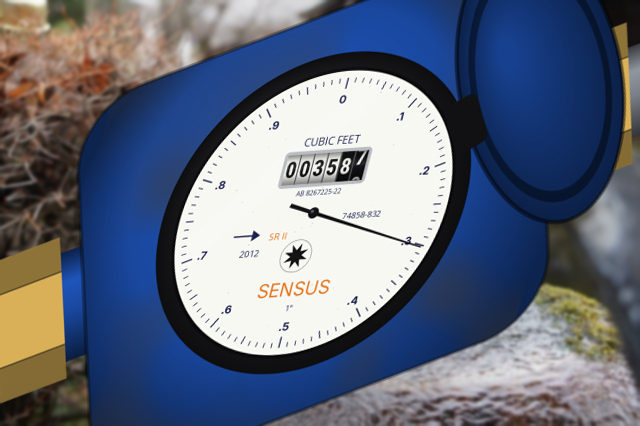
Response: 3587.30 ft³
